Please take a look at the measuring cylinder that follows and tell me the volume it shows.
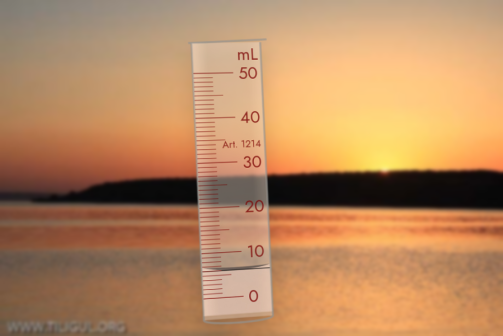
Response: 6 mL
